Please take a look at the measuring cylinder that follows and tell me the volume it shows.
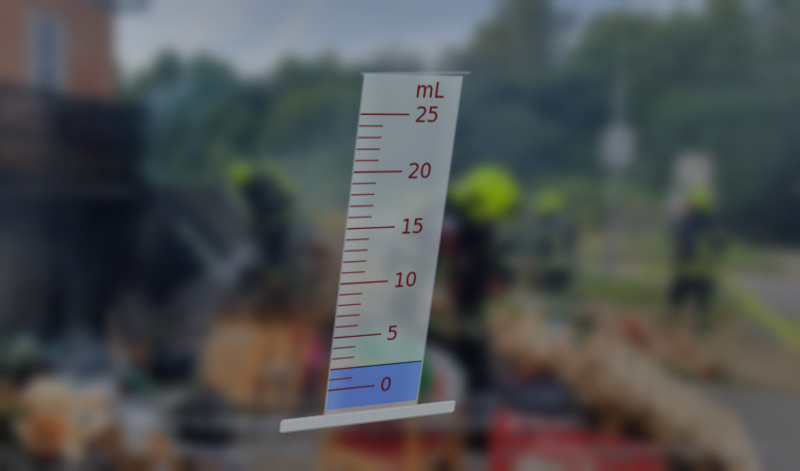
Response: 2 mL
